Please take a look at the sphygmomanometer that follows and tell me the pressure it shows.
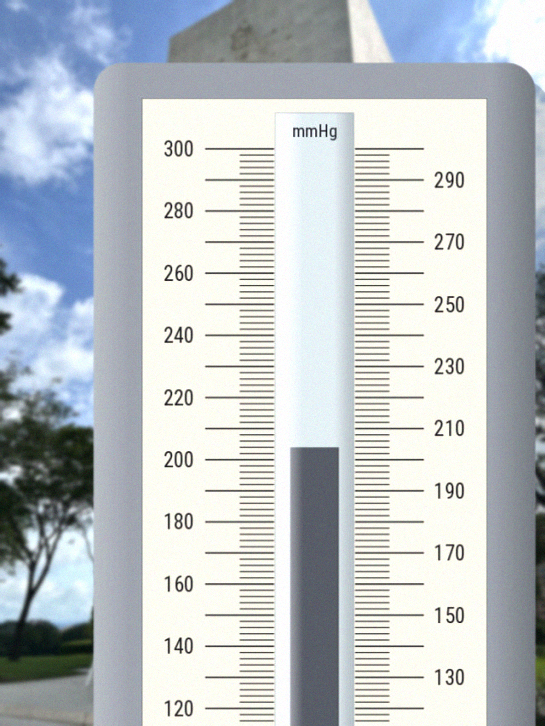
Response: 204 mmHg
